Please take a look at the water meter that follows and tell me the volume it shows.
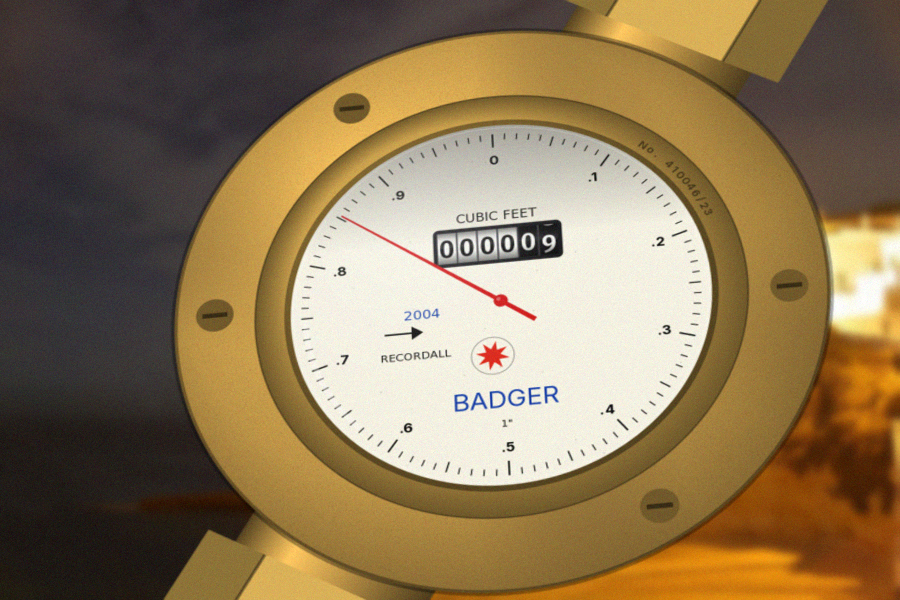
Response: 8.85 ft³
